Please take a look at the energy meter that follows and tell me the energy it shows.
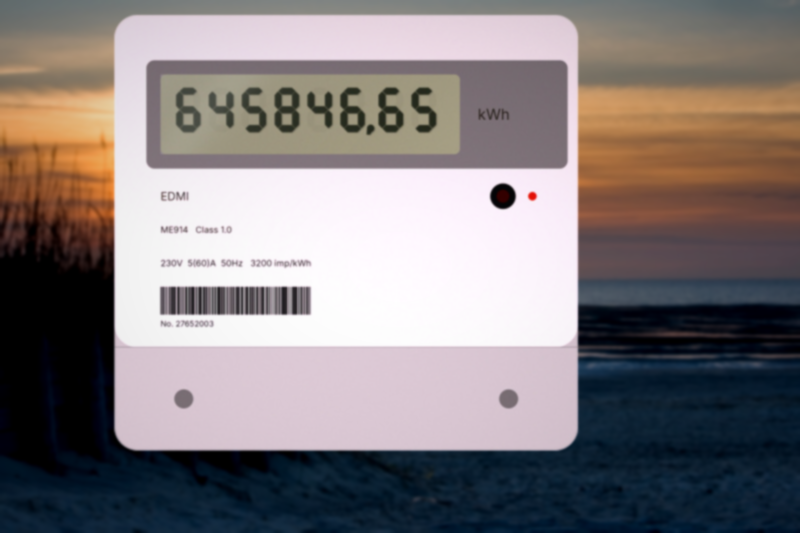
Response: 645846.65 kWh
